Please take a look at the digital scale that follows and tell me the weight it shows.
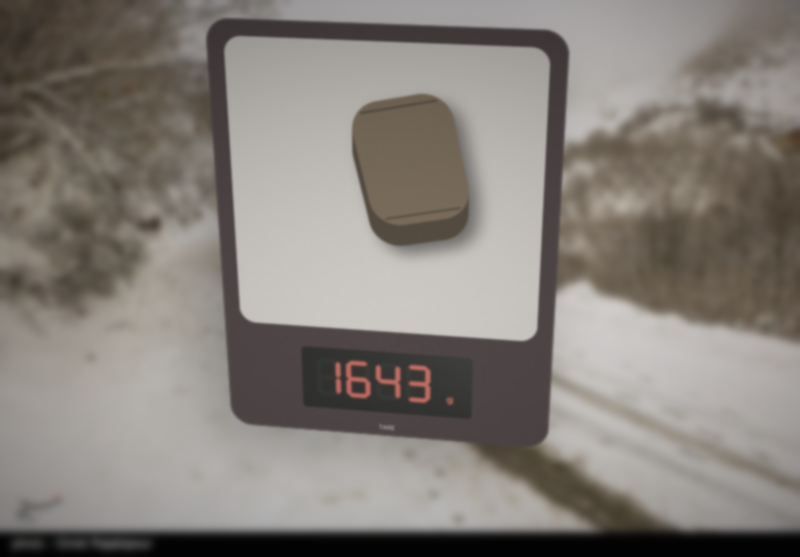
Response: 1643 g
